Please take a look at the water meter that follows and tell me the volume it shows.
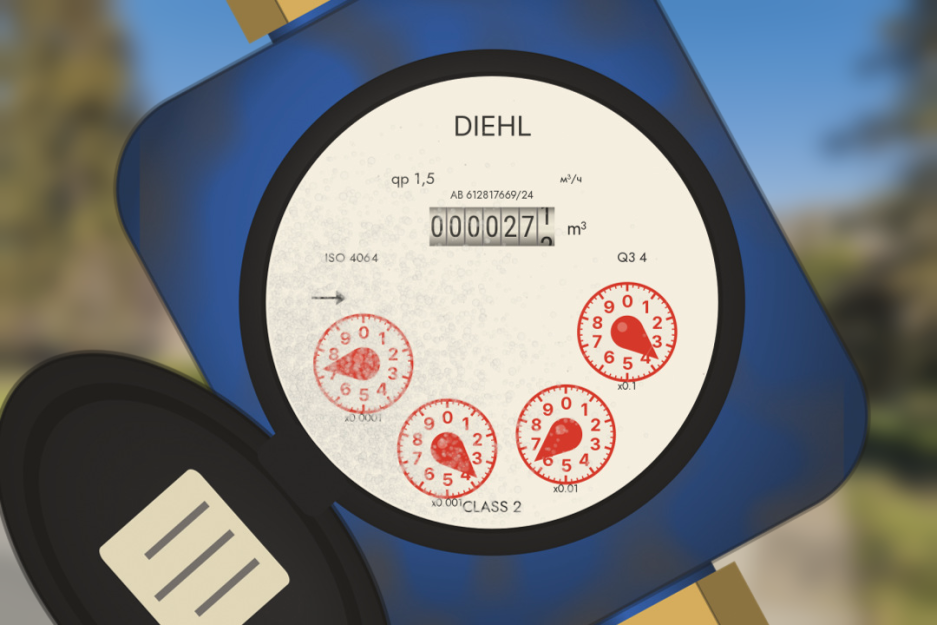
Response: 271.3637 m³
